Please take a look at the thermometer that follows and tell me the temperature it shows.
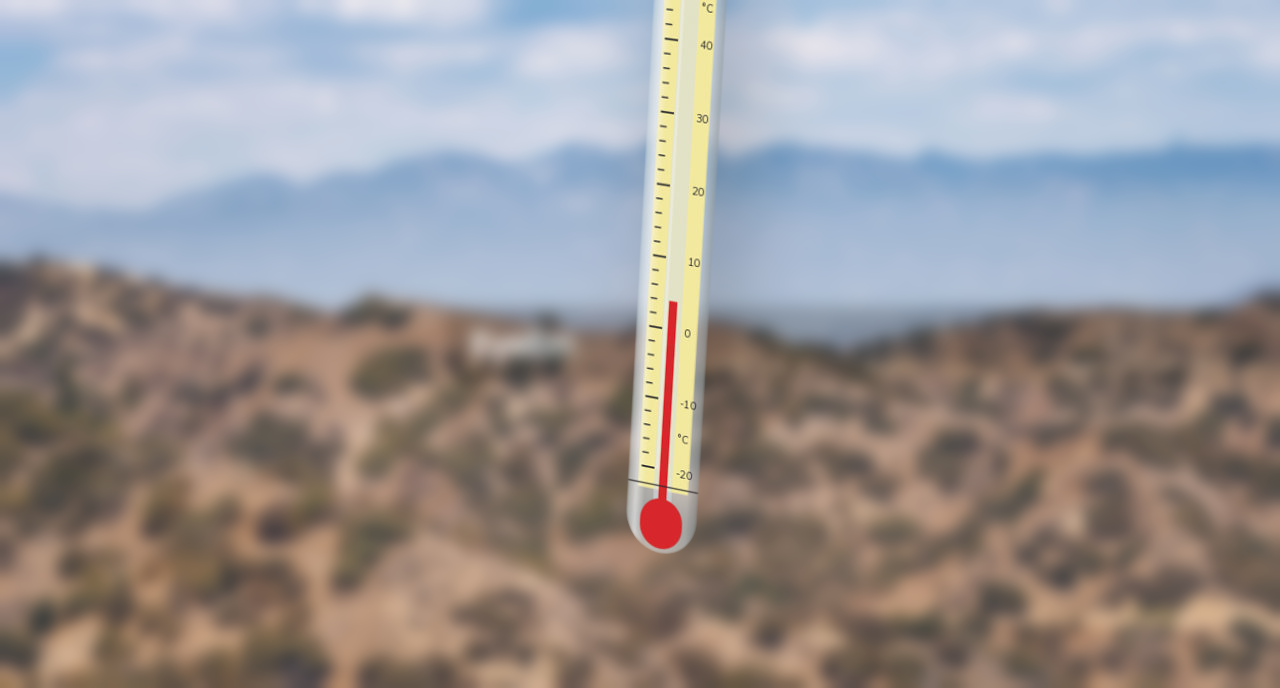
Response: 4 °C
